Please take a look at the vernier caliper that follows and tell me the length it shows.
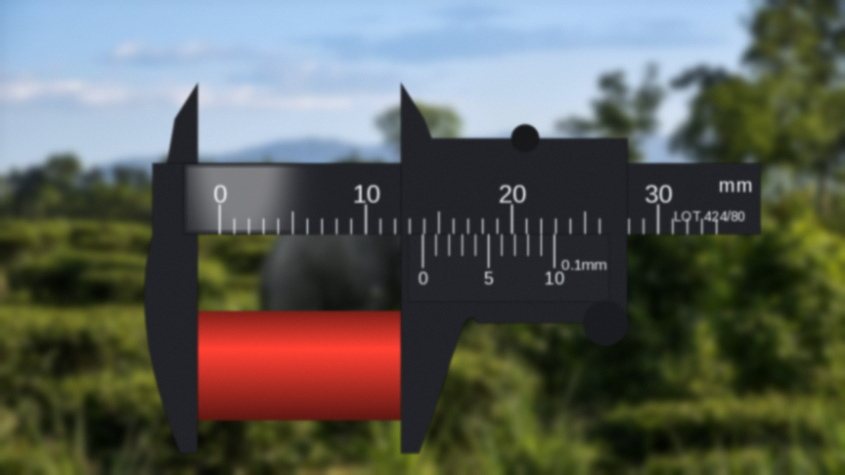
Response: 13.9 mm
